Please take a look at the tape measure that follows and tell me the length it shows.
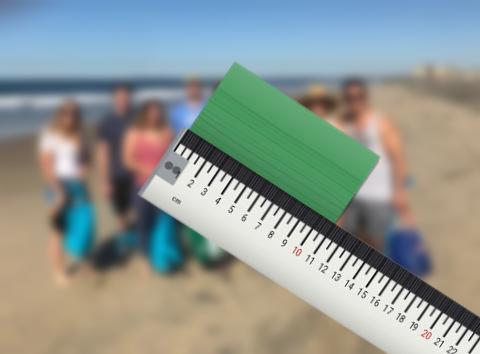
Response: 11 cm
